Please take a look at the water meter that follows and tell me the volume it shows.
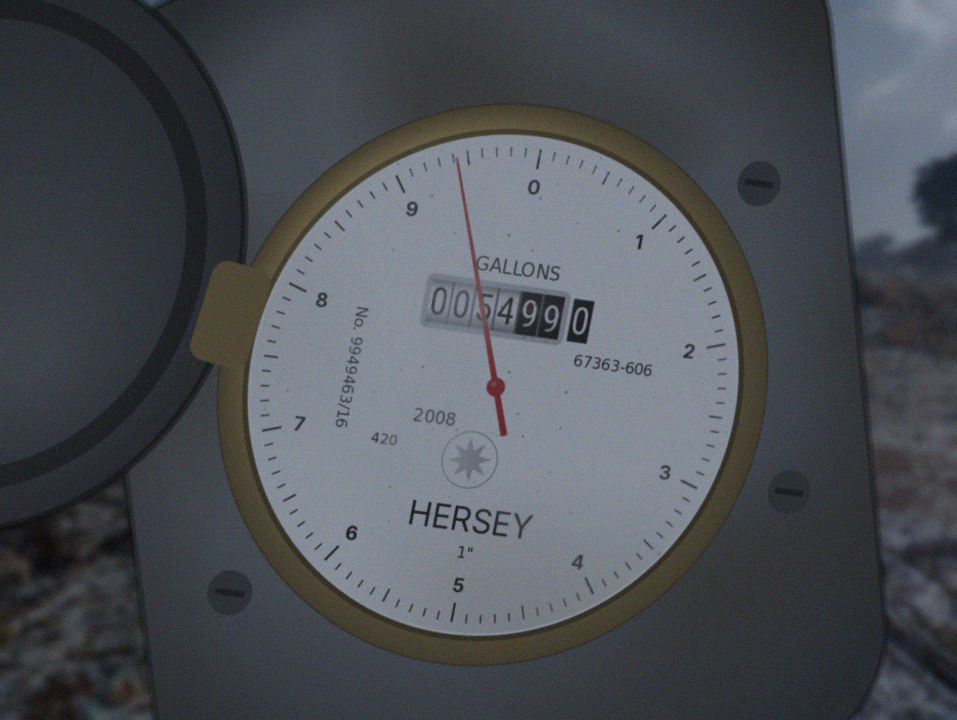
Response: 54989.4 gal
